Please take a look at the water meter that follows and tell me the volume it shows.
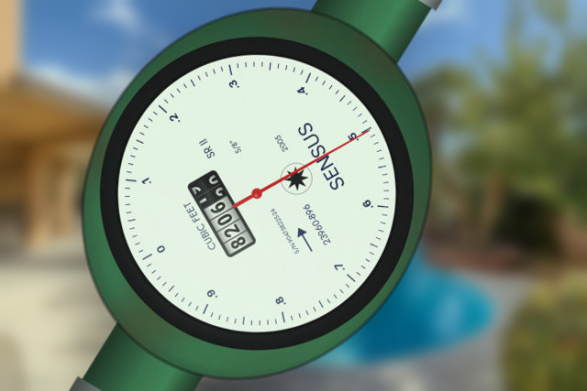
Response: 820619.50 ft³
